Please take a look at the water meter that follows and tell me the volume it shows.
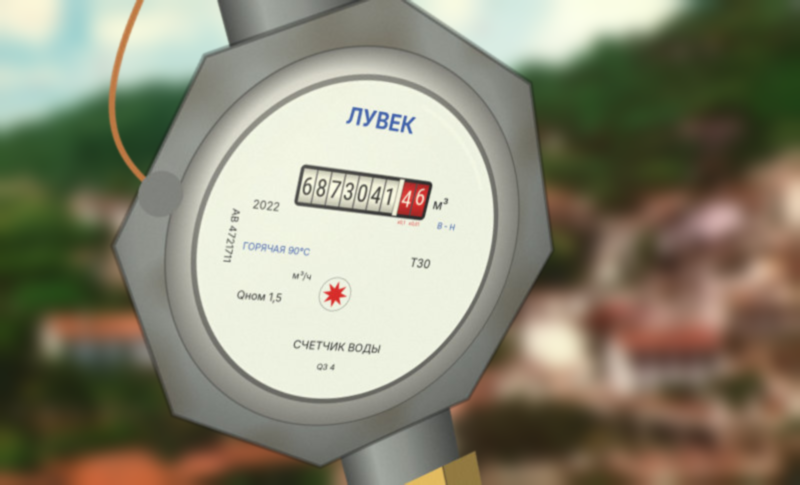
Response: 6873041.46 m³
